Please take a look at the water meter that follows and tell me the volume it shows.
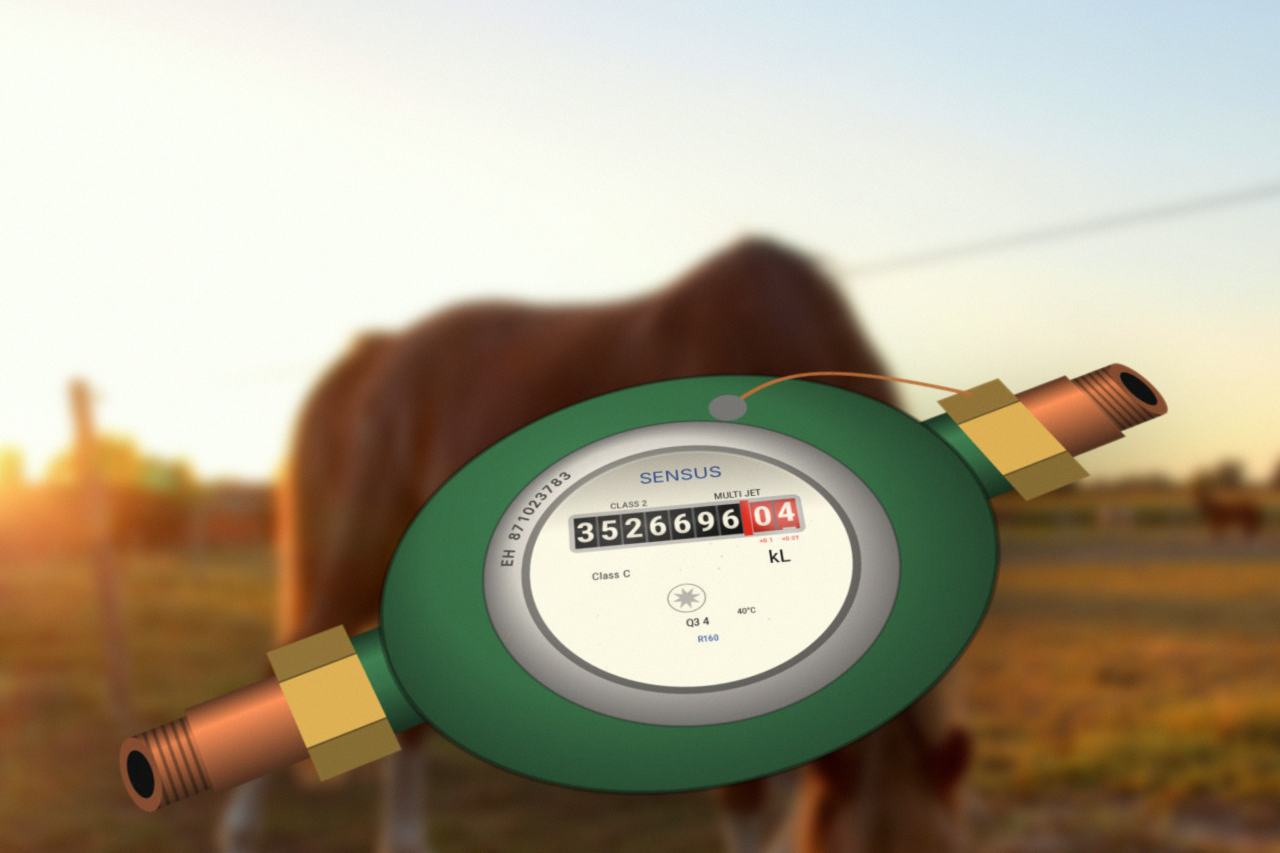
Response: 3526696.04 kL
